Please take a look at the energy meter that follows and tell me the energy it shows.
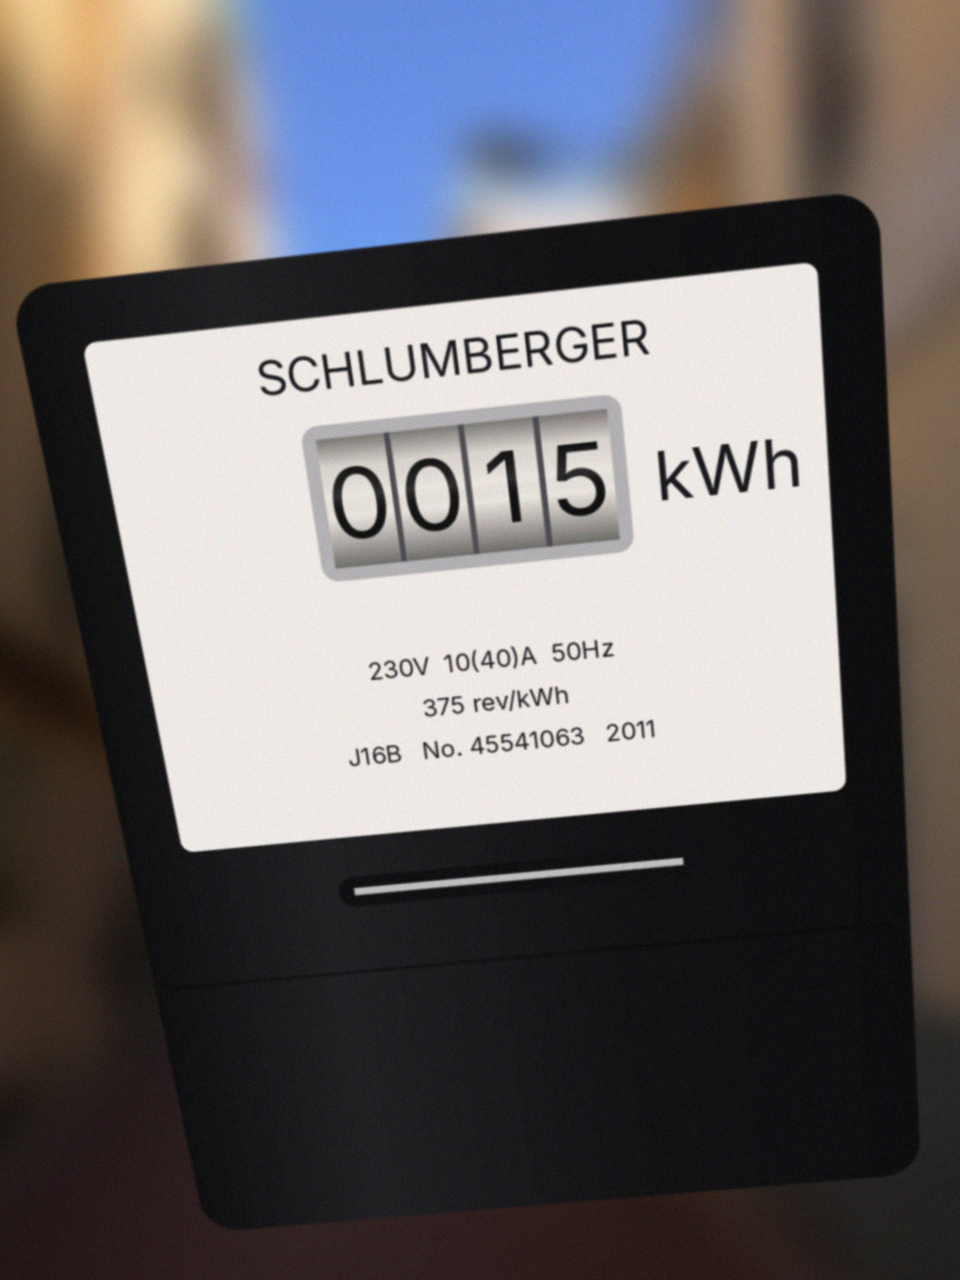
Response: 15 kWh
